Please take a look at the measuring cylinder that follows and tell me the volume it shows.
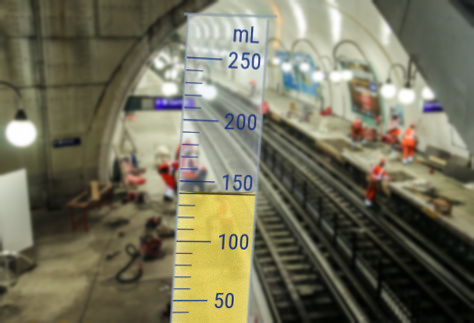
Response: 140 mL
